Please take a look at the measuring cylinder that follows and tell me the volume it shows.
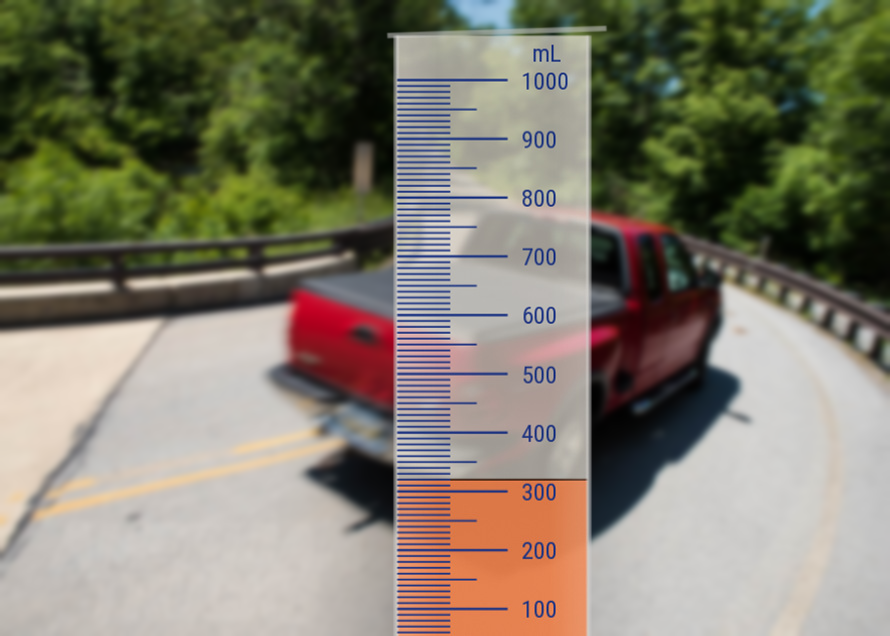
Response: 320 mL
